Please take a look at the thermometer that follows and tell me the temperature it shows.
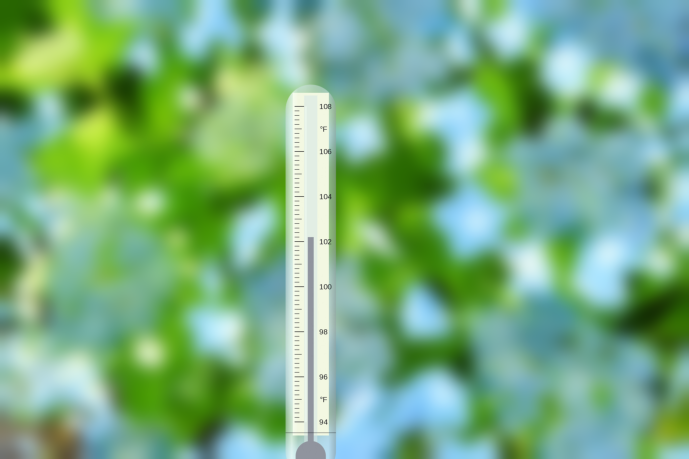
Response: 102.2 °F
